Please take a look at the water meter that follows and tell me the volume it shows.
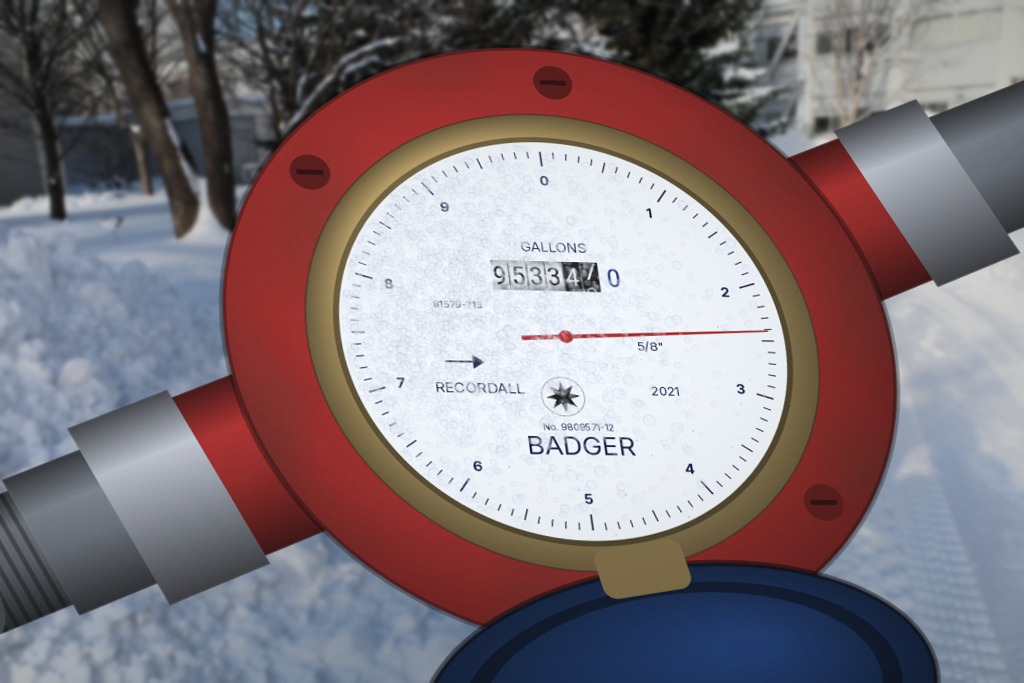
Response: 9533472.4 gal
